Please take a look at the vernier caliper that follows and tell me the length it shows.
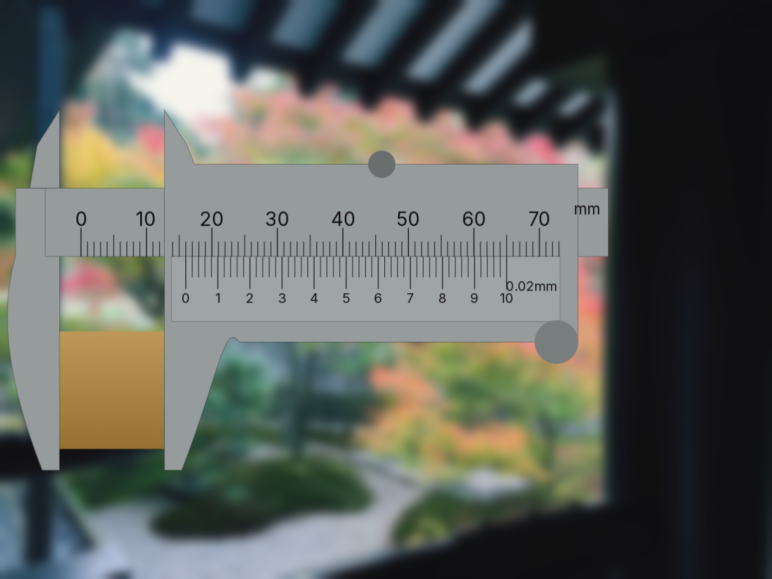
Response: 16.0 mm
